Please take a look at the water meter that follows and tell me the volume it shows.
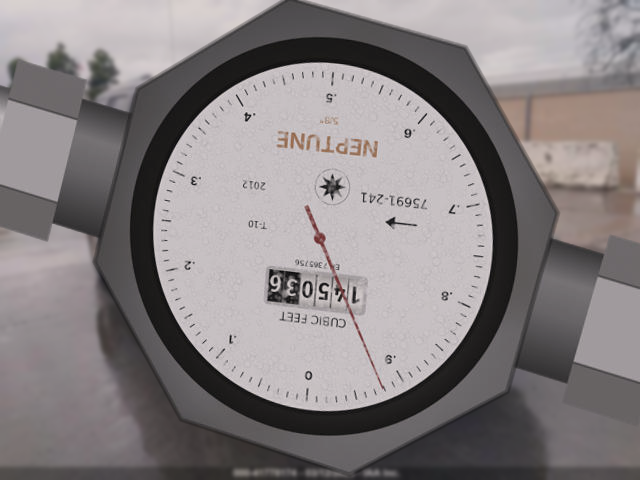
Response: 145035.92 ft³
